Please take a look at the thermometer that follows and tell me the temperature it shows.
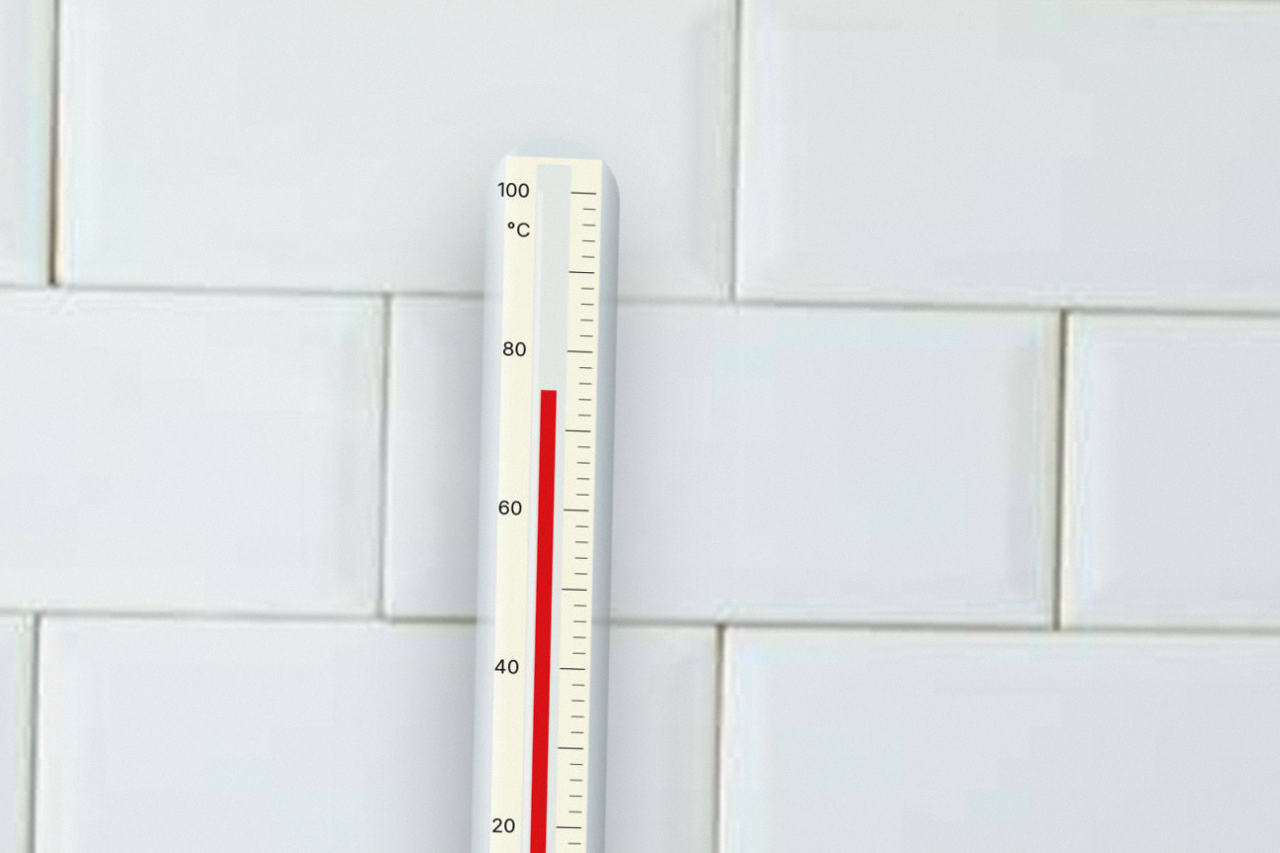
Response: 75 °C
